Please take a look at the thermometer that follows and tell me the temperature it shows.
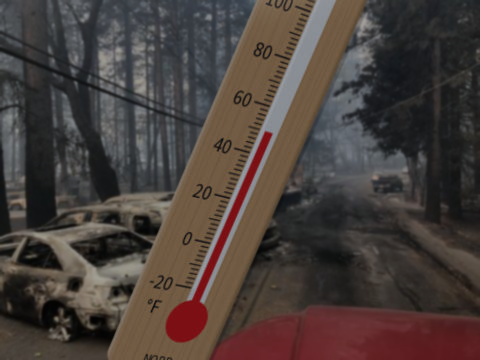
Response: 50 °F
